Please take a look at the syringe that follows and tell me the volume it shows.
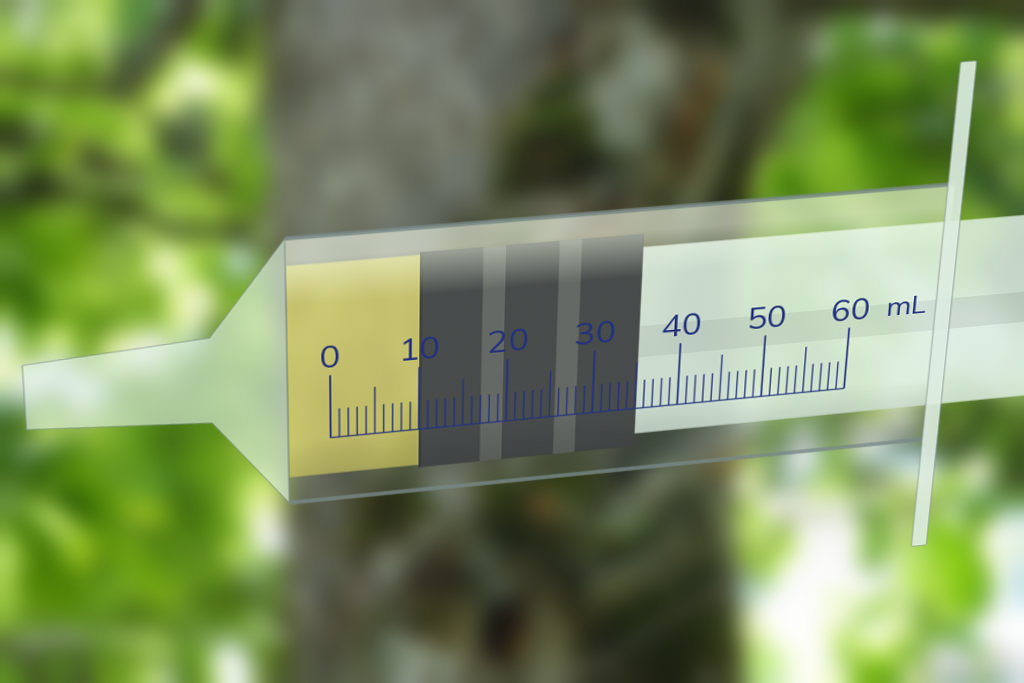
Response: 10 mL
